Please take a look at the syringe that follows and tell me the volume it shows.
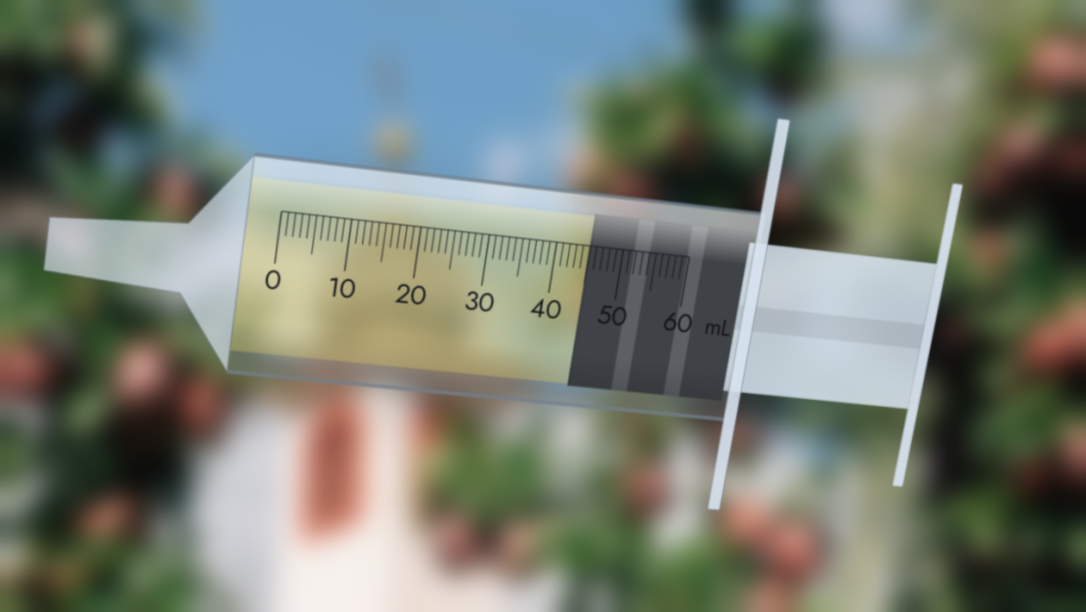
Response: 45 mL
